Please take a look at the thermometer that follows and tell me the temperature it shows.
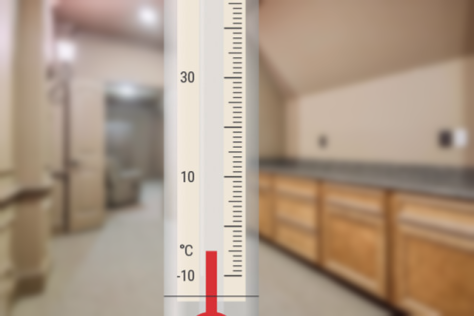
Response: -5 °C
